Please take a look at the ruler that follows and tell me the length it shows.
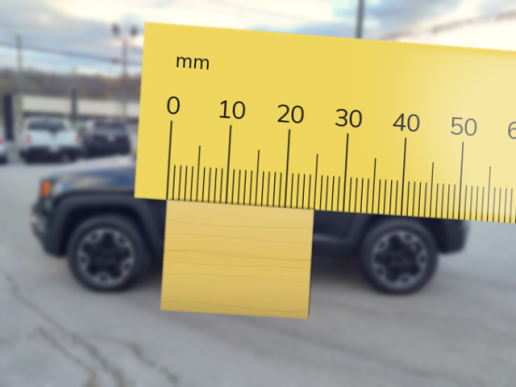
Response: 25 mm
